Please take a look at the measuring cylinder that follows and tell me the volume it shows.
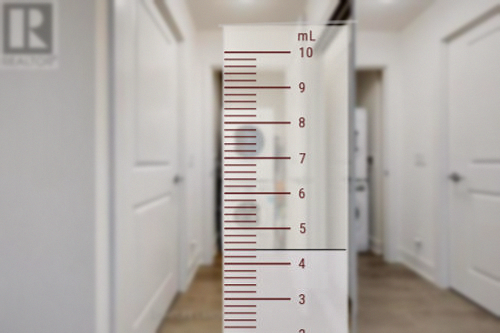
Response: 4.4 mL
